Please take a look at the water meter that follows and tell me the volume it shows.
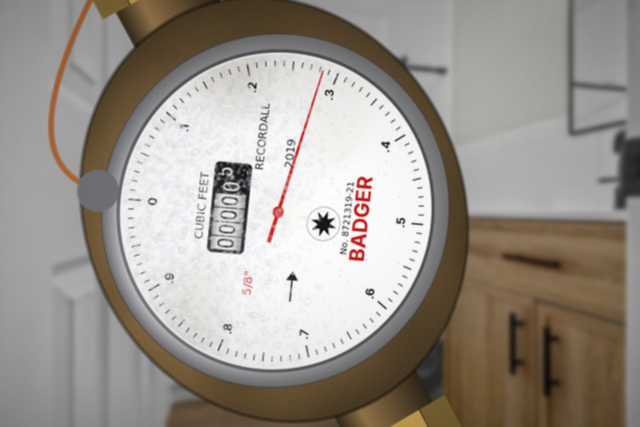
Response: 5.28 ft³
